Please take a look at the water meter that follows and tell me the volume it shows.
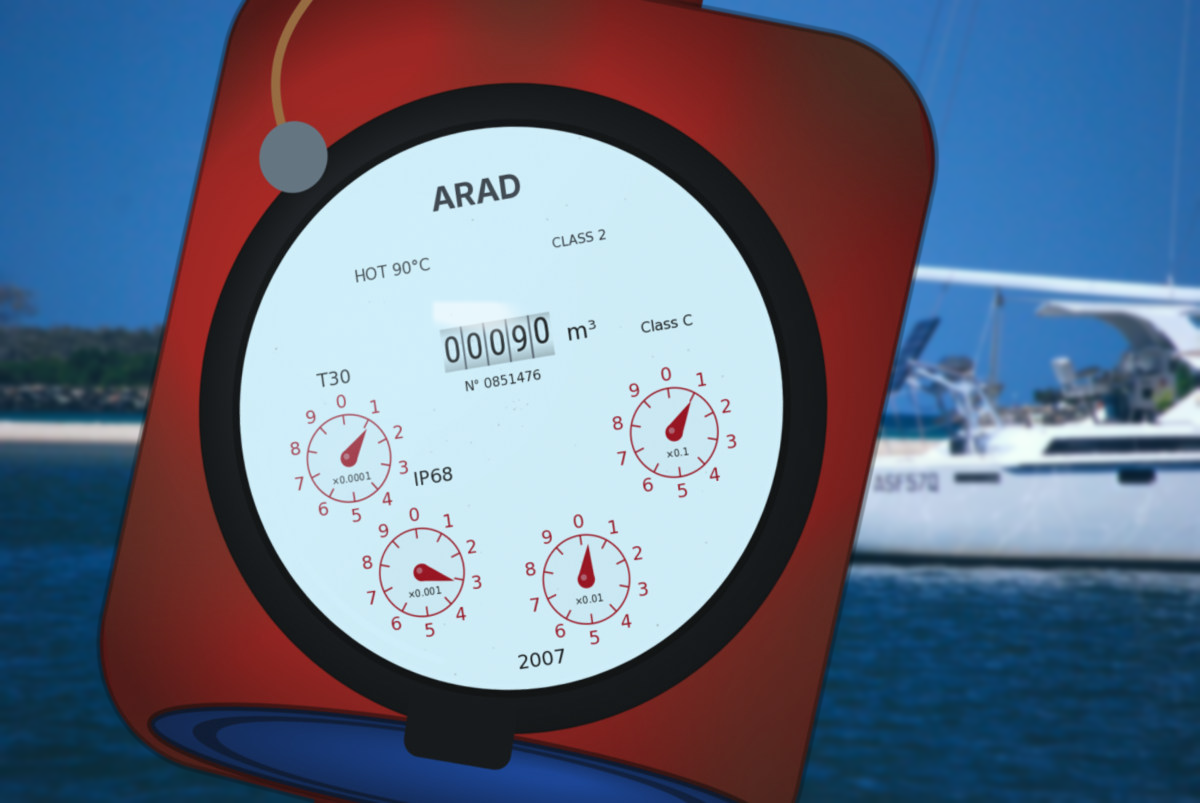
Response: 90.1031 m³
